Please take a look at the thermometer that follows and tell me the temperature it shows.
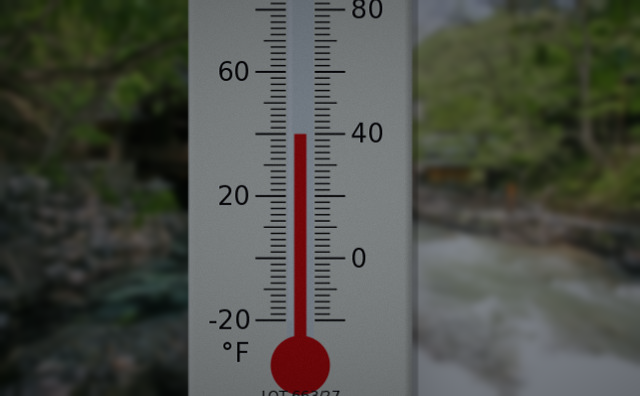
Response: 40 °F
